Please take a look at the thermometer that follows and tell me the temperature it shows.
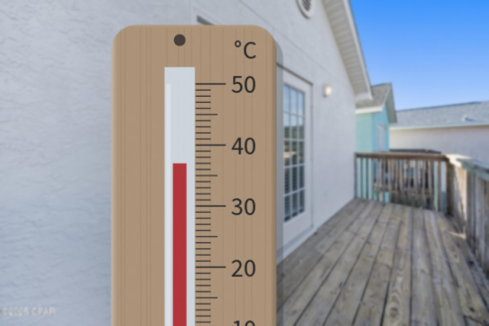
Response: 37 °C
